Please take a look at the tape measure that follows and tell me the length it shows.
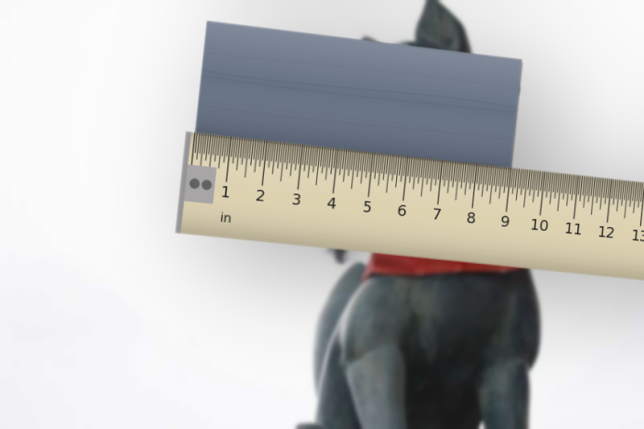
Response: 9 in
